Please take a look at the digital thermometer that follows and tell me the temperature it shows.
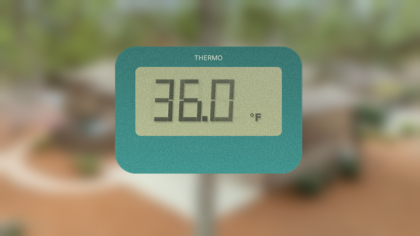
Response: 36.0 °F
